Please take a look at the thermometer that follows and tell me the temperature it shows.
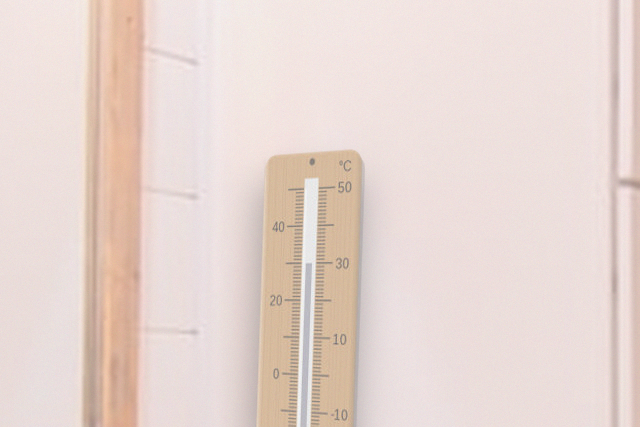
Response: 30 °C
